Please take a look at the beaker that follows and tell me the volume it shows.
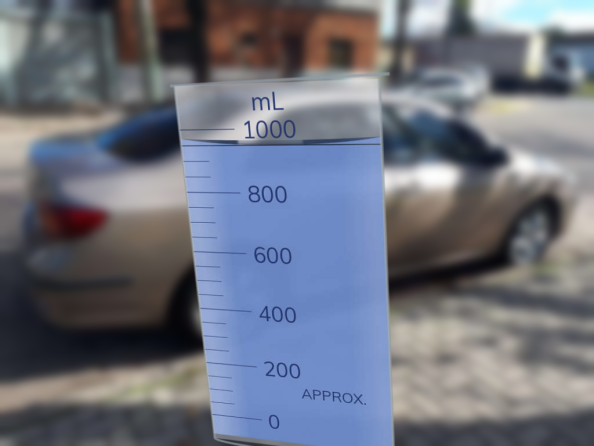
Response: 950 mL
